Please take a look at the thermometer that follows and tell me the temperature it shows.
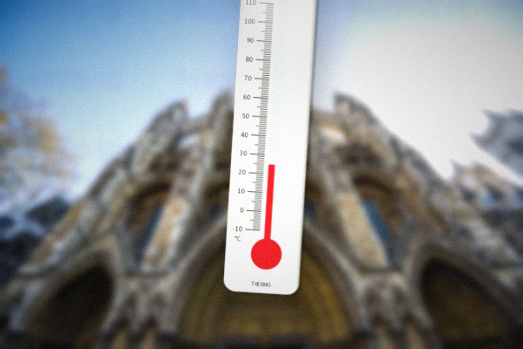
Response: 25 °C
